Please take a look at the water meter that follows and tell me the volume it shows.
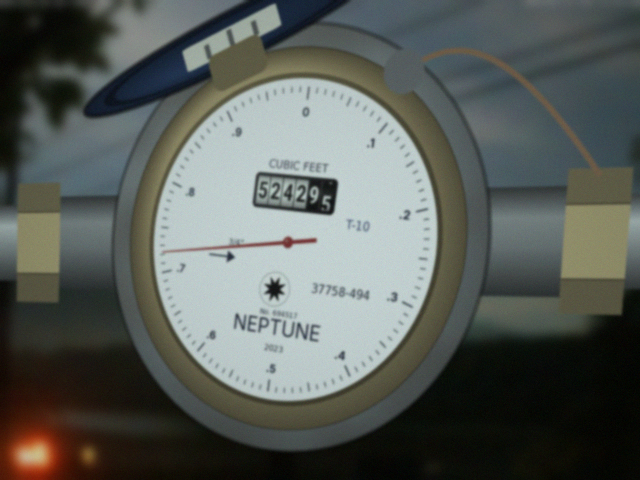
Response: 524294.72 ft³
